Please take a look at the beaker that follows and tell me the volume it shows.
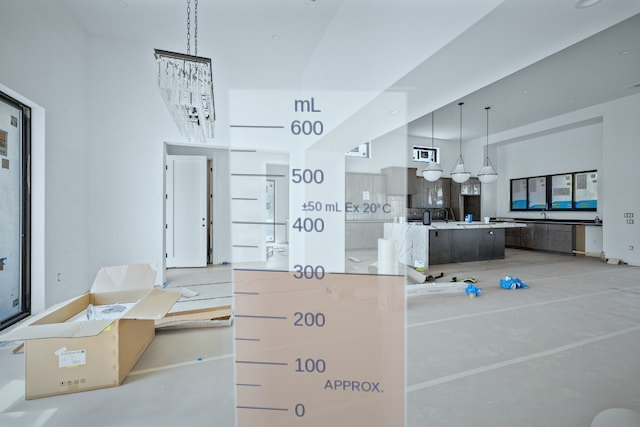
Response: 300 mL
